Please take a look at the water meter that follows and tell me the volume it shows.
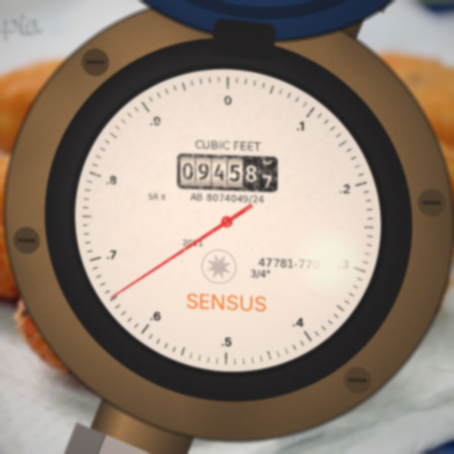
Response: 94586.65 ft³
